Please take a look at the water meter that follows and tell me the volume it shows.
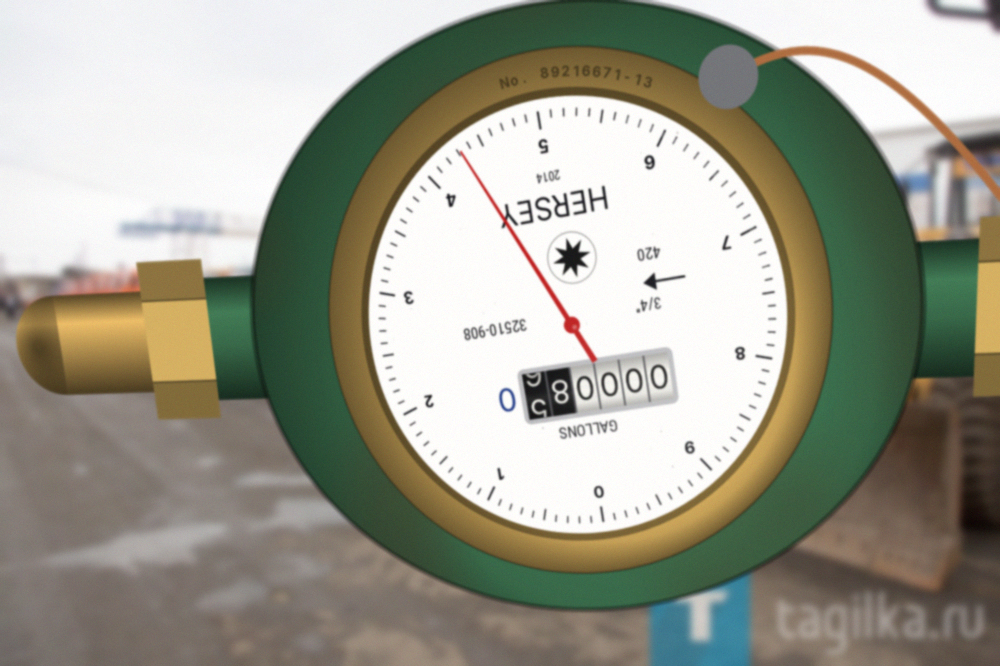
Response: 854.3 gal
